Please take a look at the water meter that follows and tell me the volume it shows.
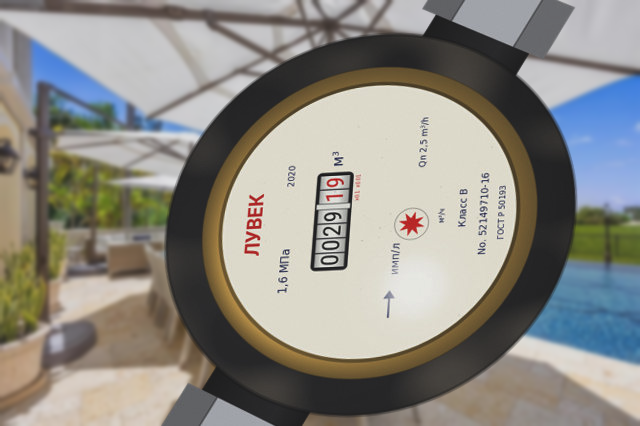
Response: 29.19 m³
